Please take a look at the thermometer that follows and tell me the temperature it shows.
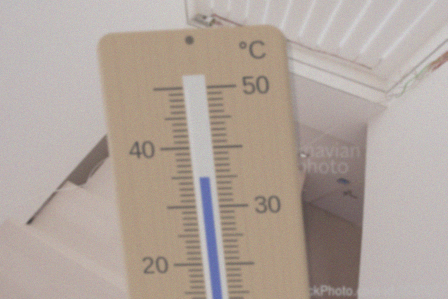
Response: 35 °C
